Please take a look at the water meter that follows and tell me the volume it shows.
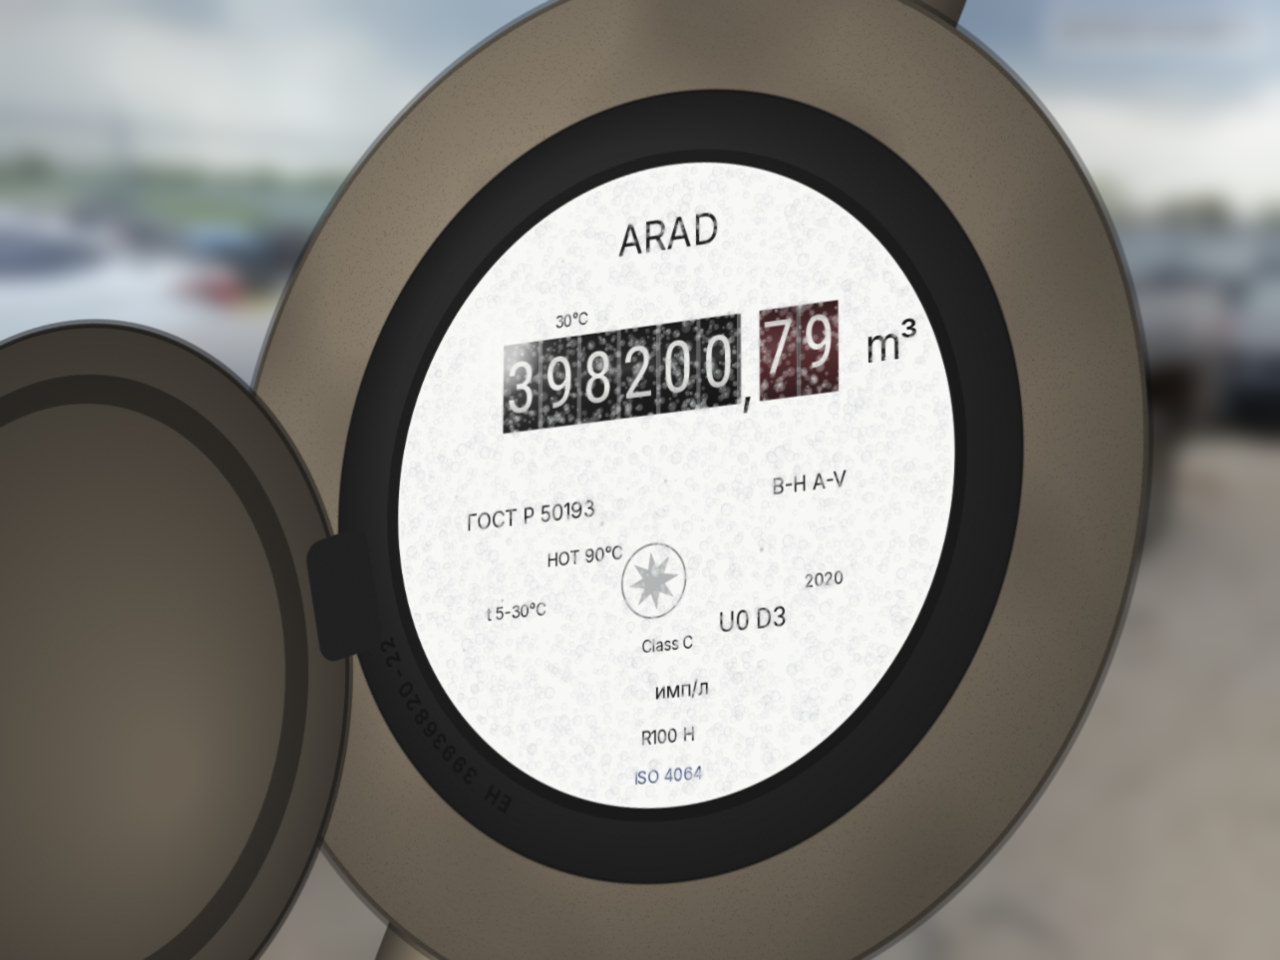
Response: 398200.79 m³
